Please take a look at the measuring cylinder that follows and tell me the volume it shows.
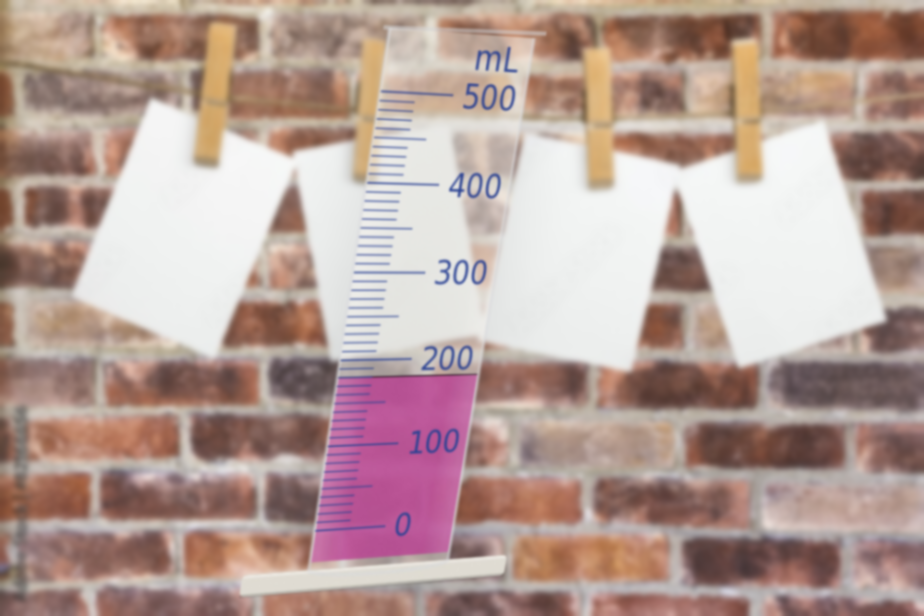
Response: 180 mL
